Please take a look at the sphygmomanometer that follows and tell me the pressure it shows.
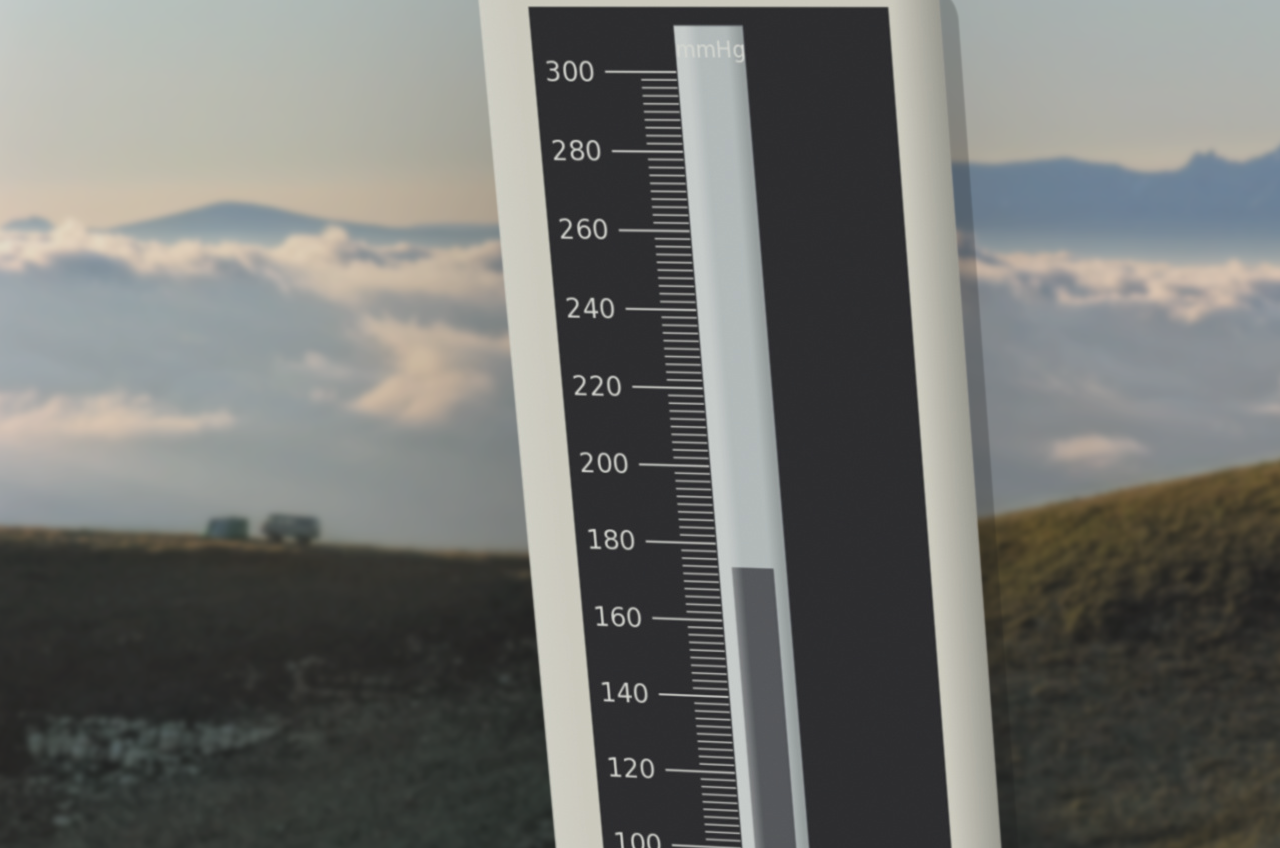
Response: 174 mmHg
